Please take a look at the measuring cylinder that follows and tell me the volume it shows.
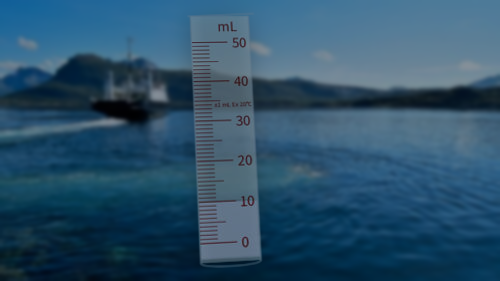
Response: 10 mL
